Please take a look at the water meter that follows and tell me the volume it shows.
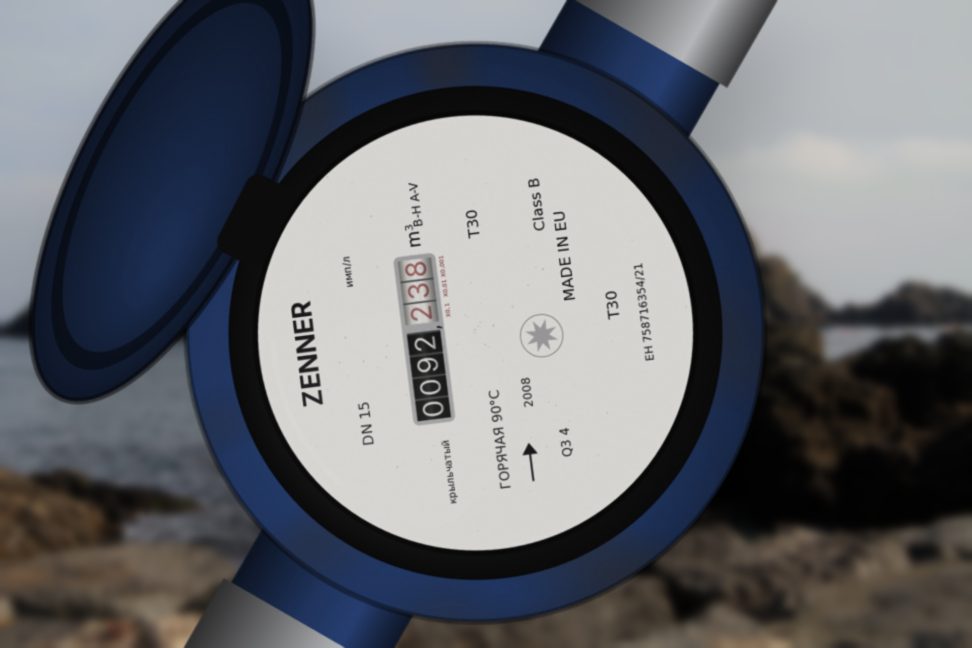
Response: 92.238 m³
